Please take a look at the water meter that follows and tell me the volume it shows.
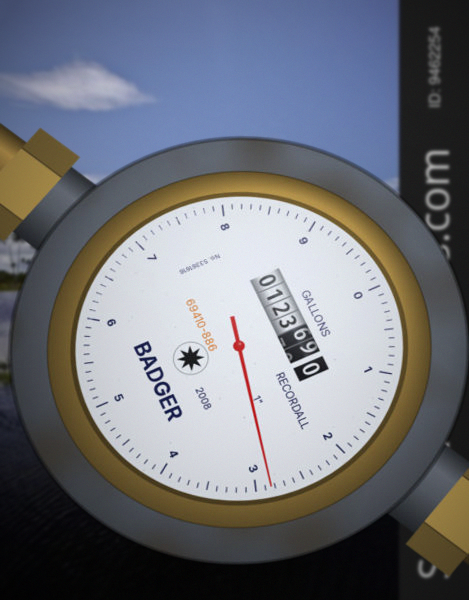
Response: 123692.8 gal
